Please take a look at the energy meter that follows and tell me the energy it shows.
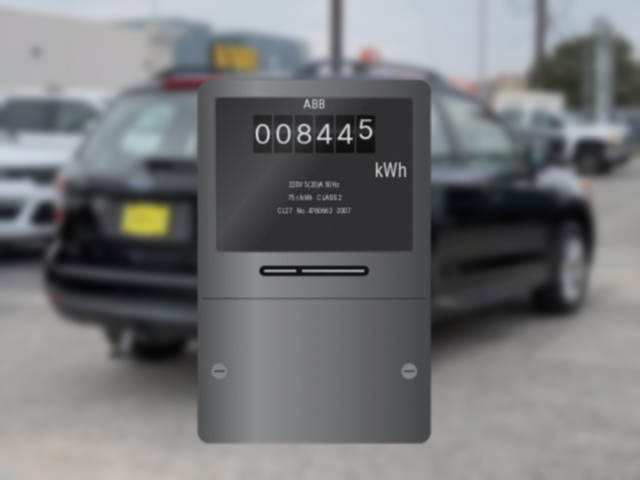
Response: 8445 kWh
